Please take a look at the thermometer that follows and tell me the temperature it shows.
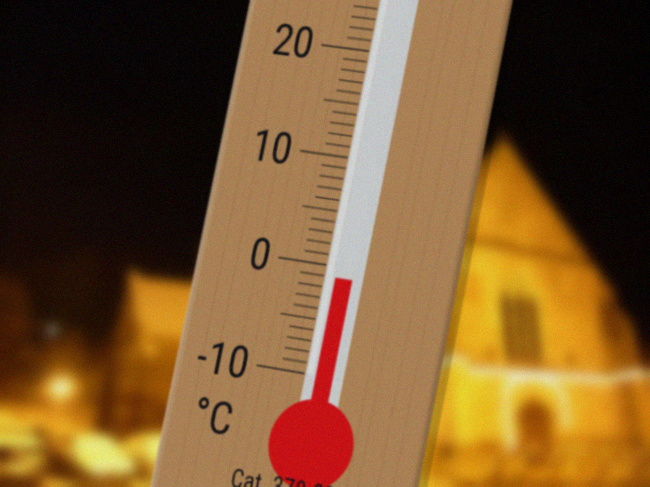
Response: -1 °C
